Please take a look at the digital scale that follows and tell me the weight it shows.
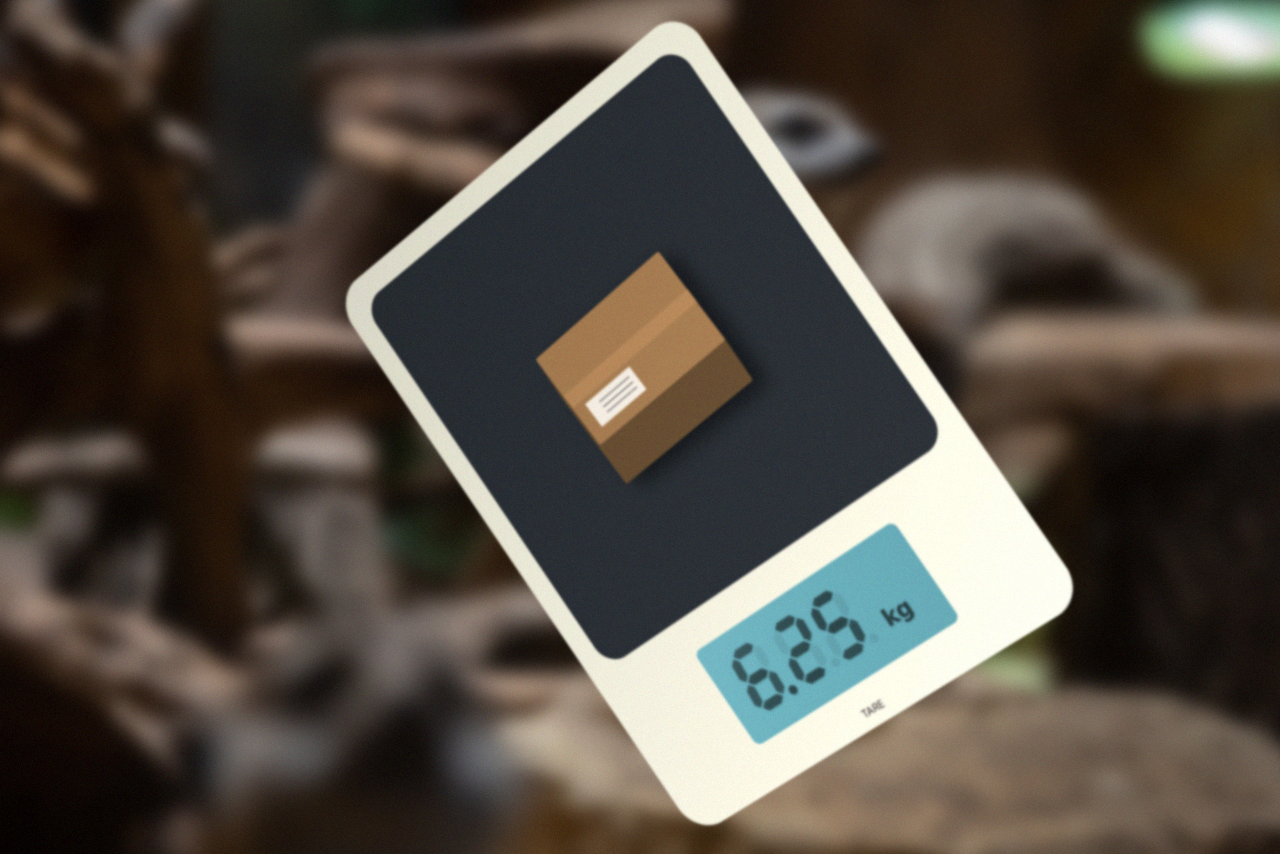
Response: 6.25 kg
